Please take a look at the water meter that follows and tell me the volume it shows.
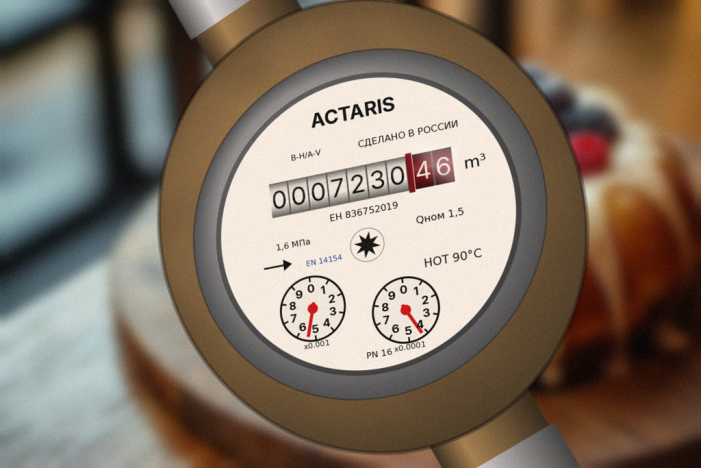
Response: 7230.4654 m³
